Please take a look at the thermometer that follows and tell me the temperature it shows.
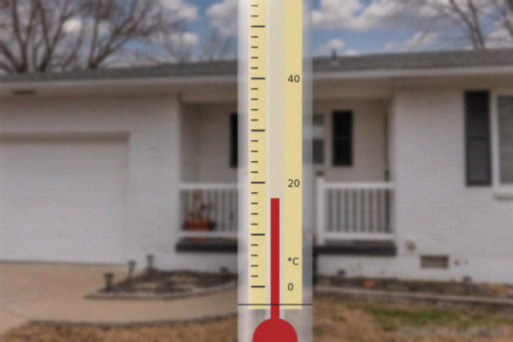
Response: 17 °C
